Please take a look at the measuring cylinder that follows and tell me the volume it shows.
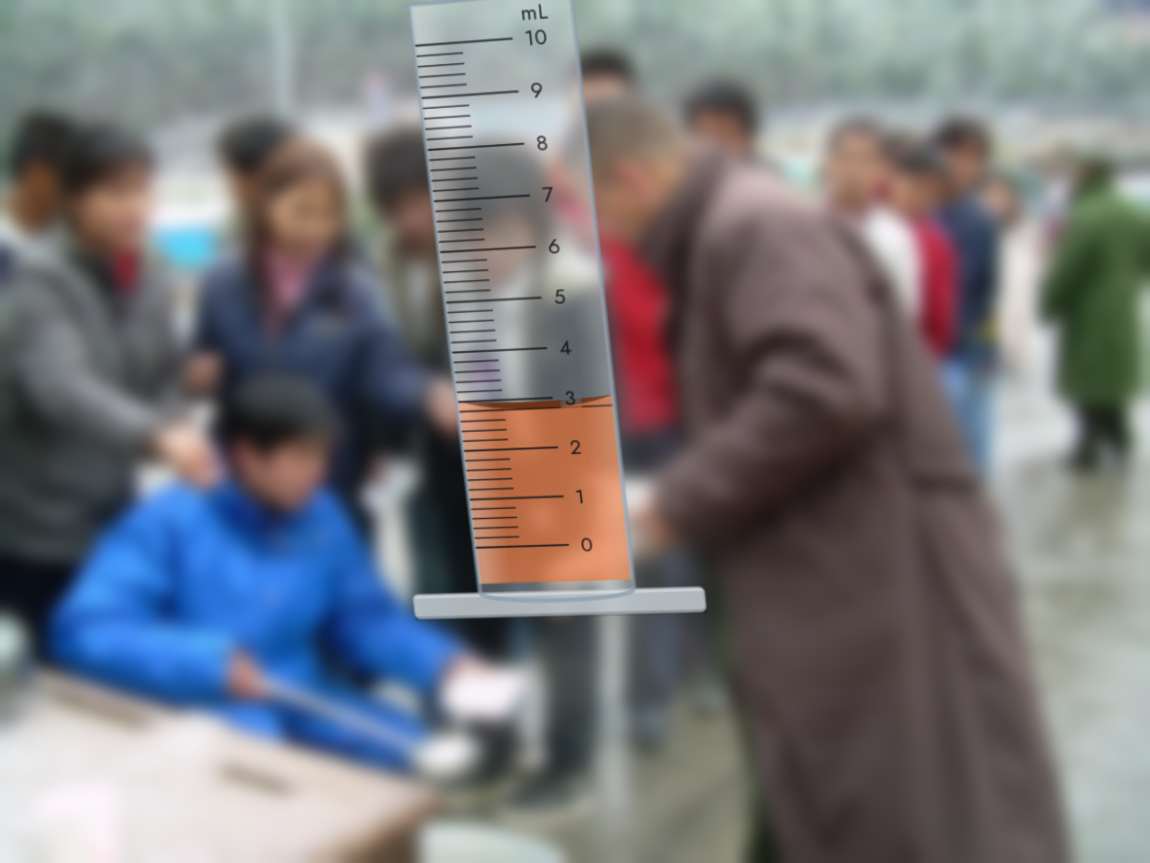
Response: 2.8 mL
